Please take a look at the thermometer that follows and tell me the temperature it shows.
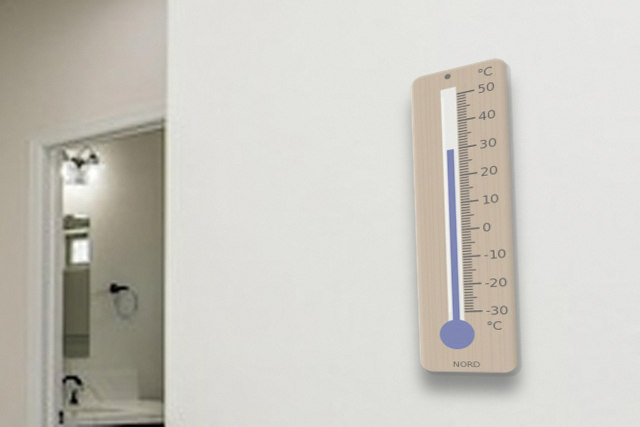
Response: 30 °C
